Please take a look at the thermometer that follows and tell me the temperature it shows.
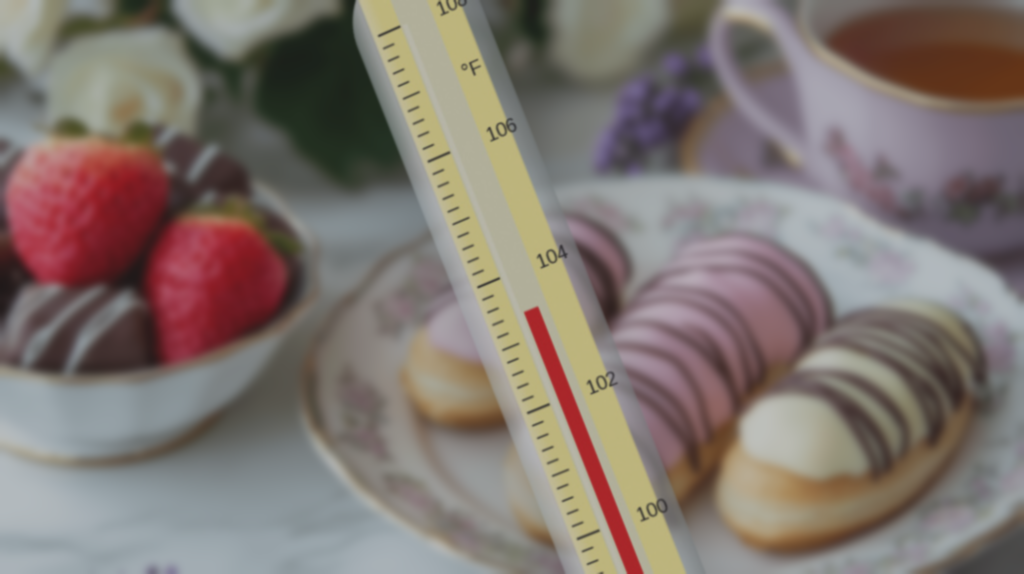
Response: 103.4 °F
